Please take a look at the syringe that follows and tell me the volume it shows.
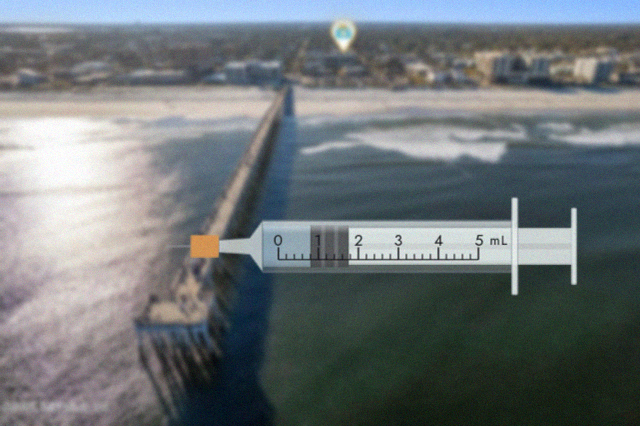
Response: 0.8 mL
